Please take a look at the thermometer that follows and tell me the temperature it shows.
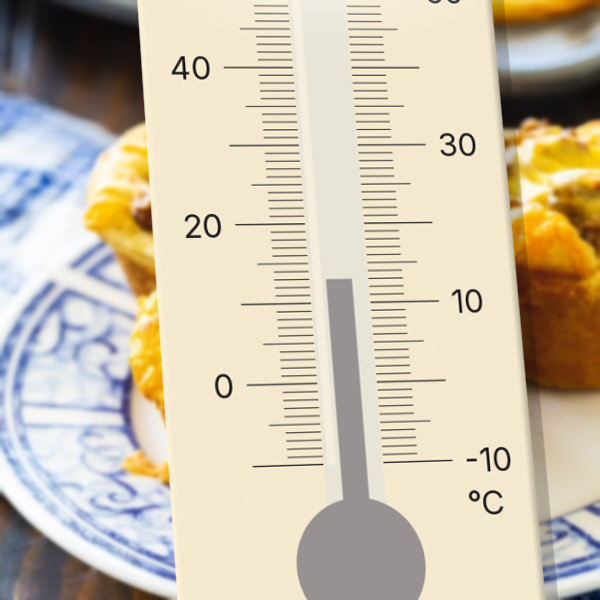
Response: 13 °C
